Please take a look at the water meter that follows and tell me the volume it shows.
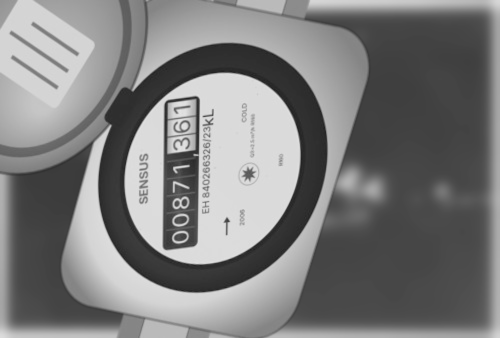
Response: 871.361 kL
